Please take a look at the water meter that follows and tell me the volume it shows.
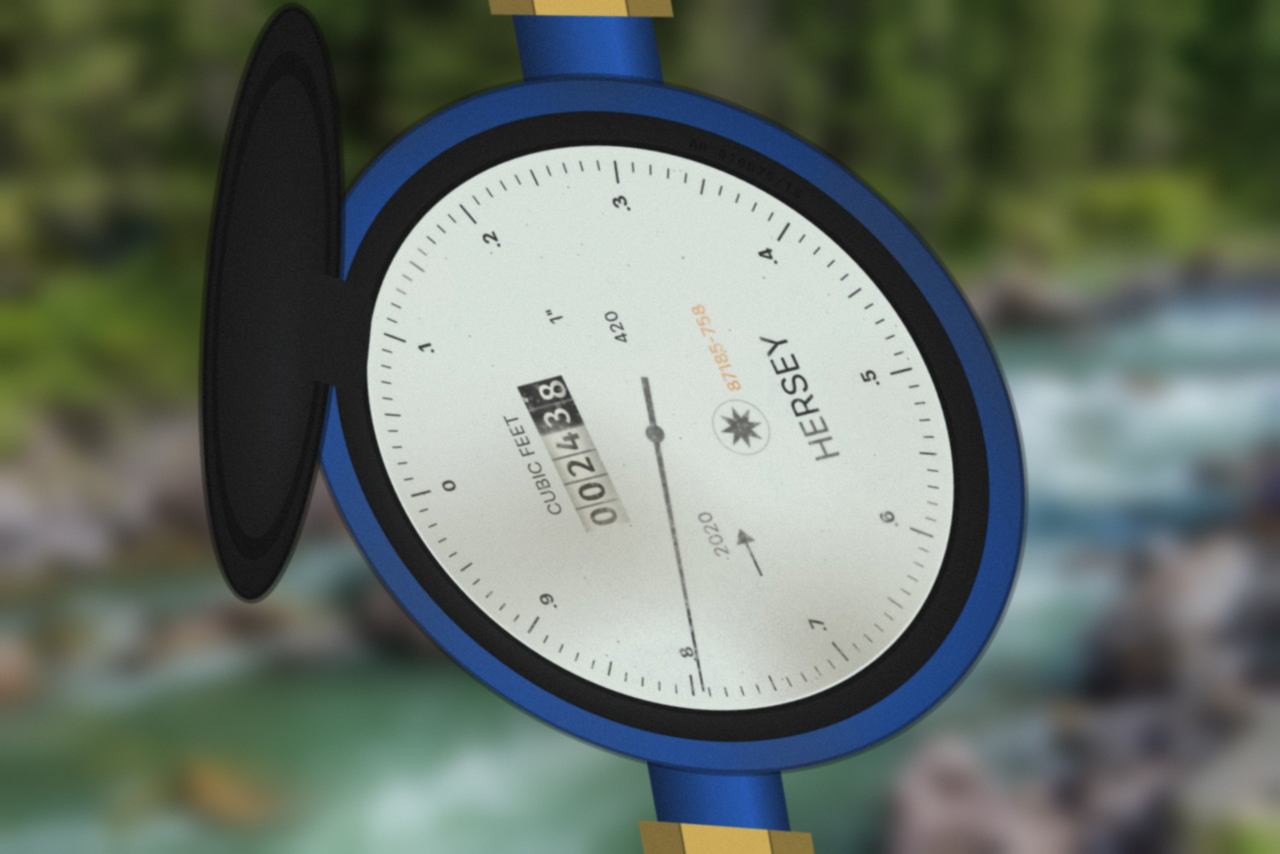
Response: 2437.79 ft³
